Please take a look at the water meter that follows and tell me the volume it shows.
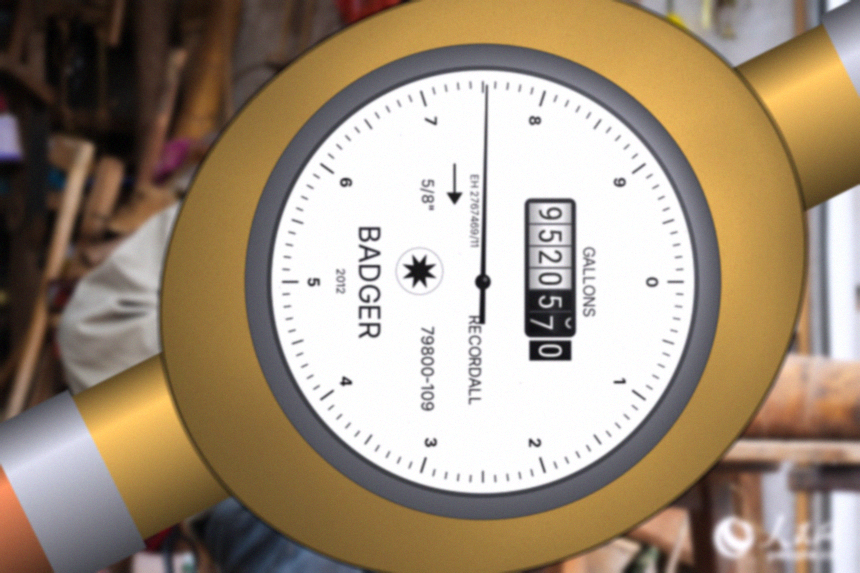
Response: 9520567.5 gal
